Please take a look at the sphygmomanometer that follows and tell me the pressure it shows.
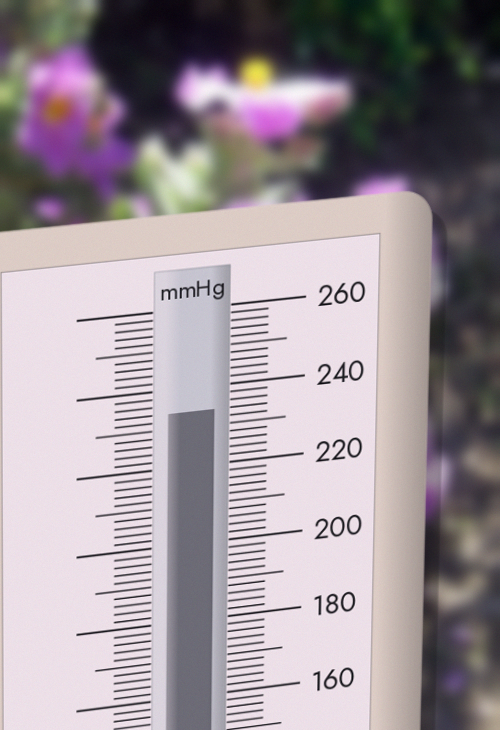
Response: 234 mmHg
